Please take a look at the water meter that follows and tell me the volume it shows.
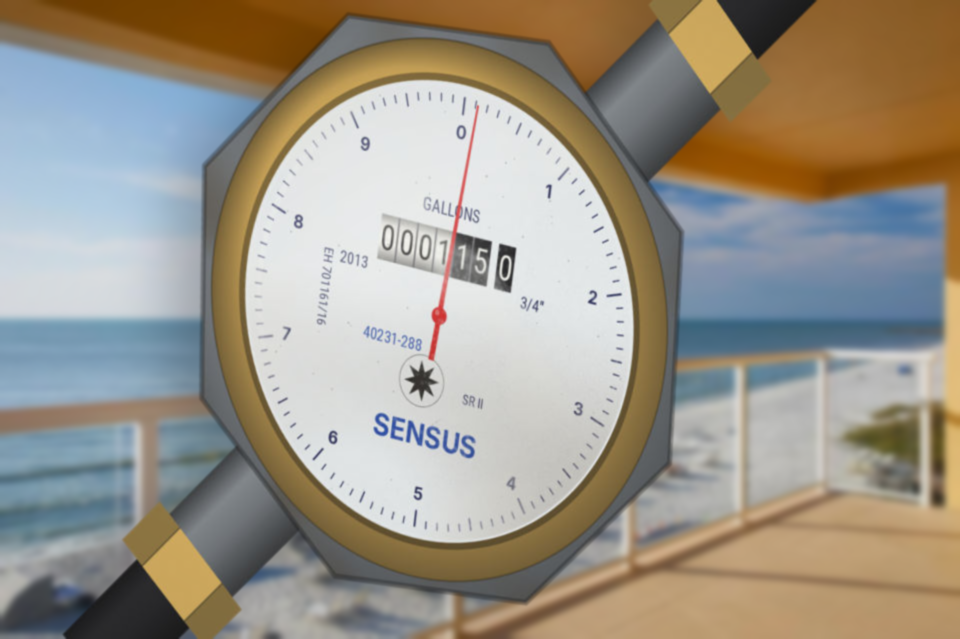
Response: 1150.1 gal
